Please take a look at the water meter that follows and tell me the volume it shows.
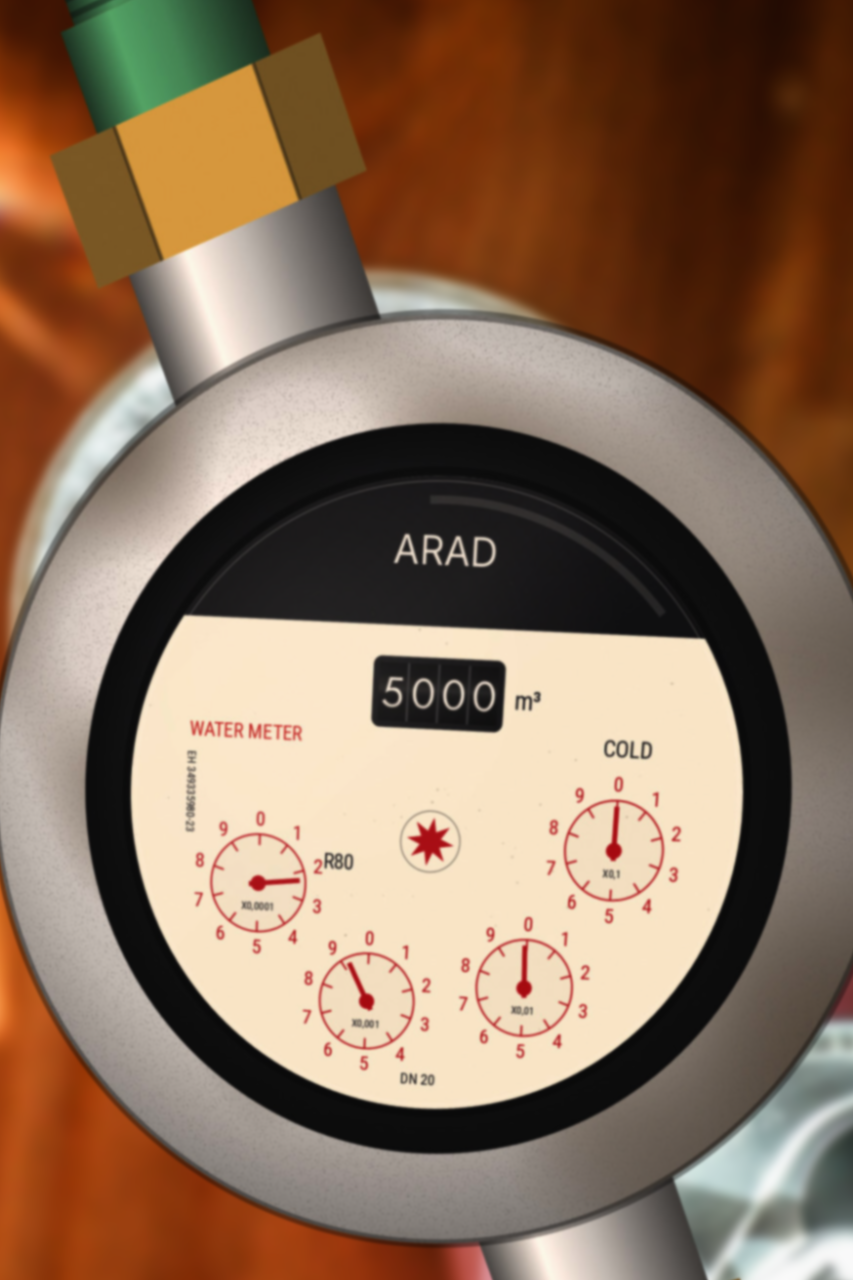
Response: 4999.9992 m³
